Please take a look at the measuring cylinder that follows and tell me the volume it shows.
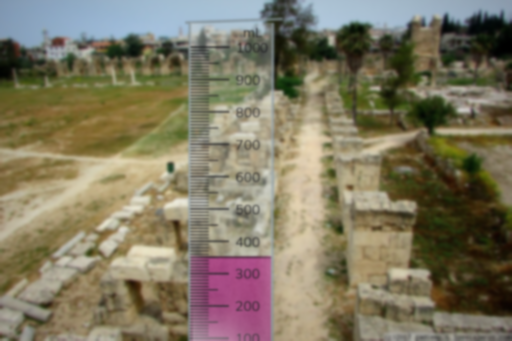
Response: 350 mL
